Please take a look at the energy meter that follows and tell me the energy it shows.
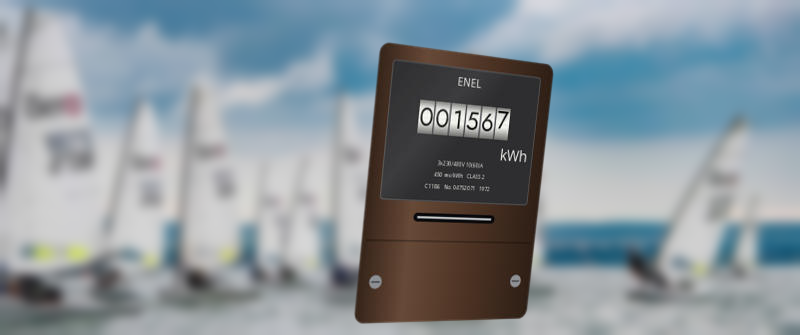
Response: 1567 kWh
